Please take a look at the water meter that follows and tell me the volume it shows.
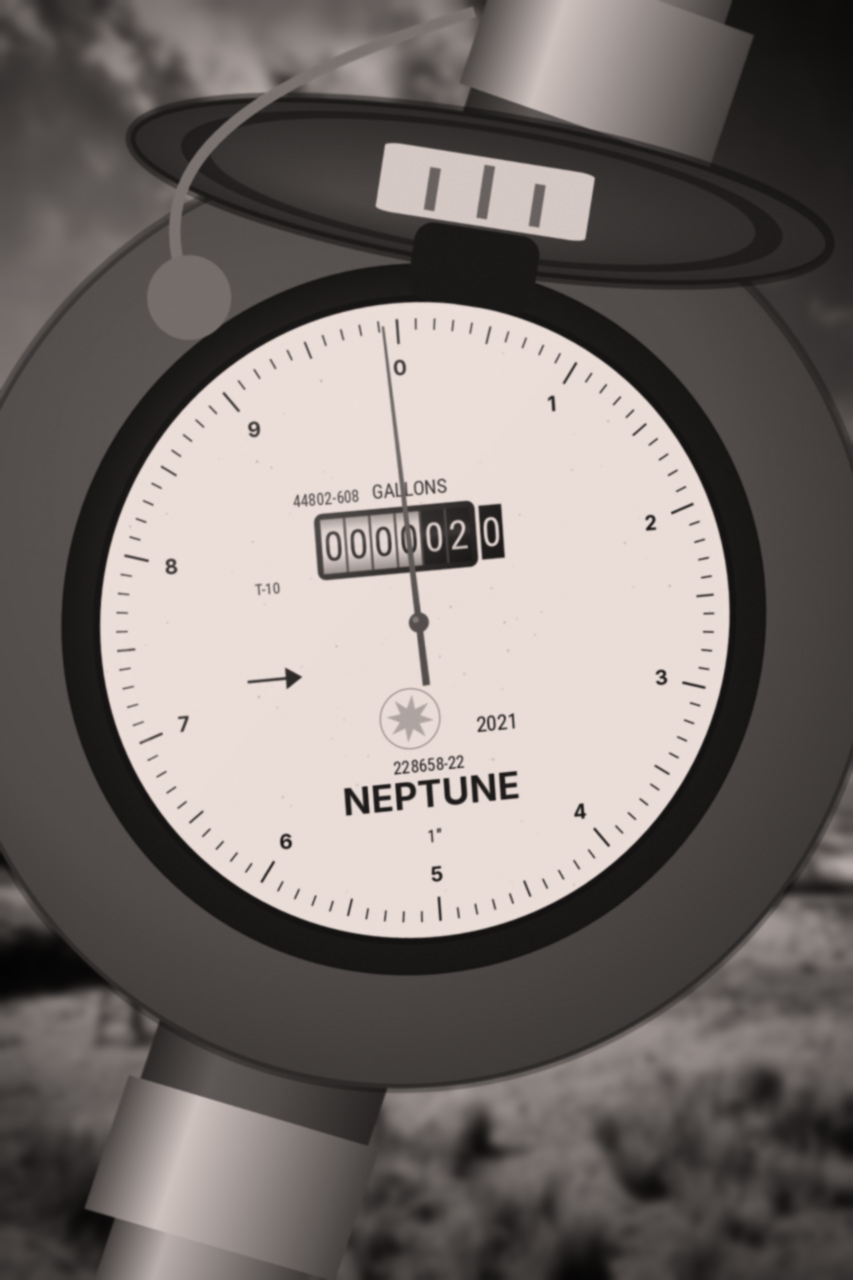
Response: 19.9 gal
